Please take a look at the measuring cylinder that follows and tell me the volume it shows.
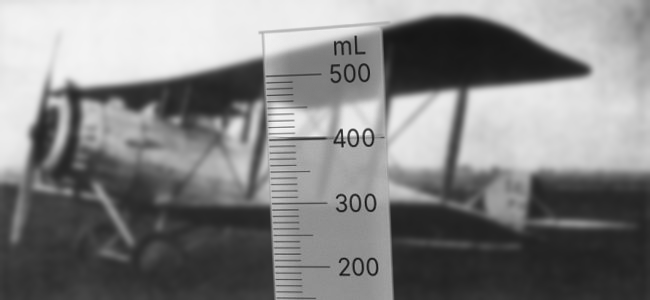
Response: 400 mL
